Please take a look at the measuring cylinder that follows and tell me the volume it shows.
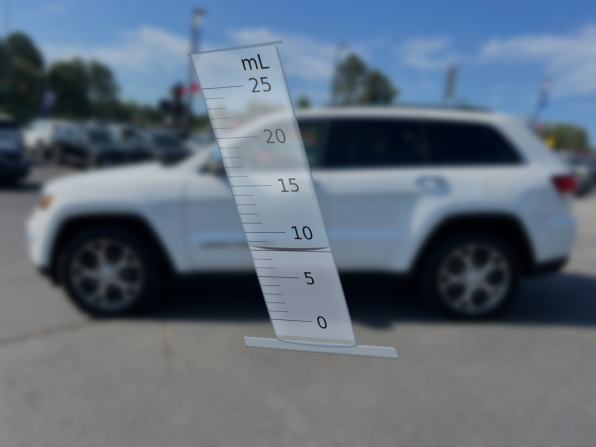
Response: 8 mL
